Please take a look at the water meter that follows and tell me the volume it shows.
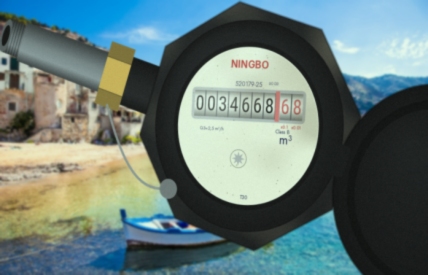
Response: 34668.68 m³
